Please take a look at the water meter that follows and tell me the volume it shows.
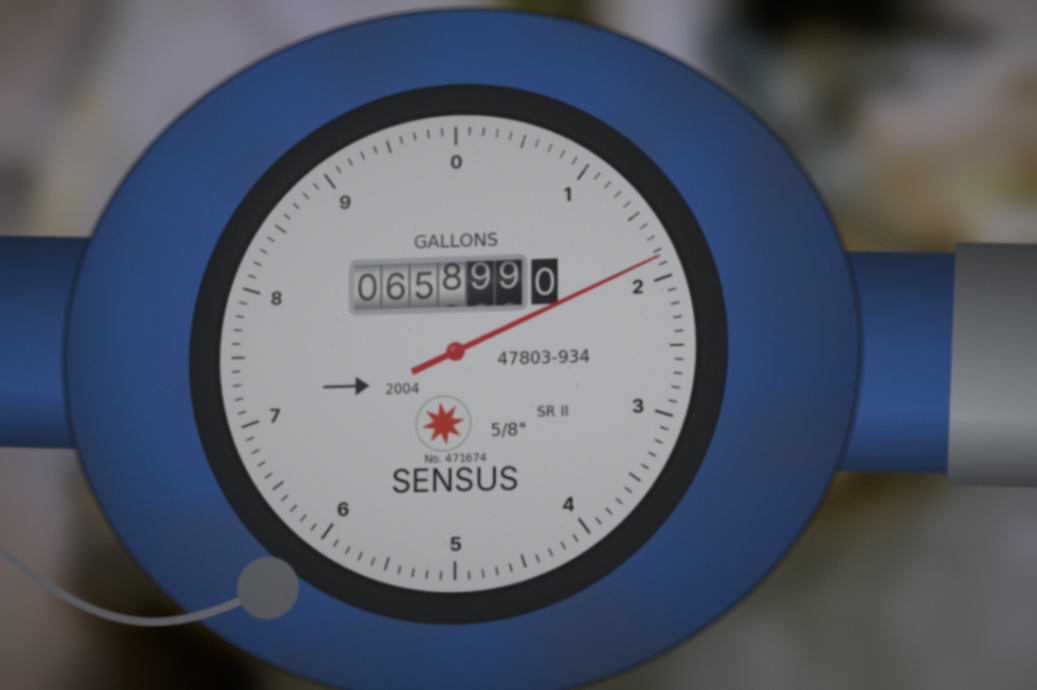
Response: 658991.8 gal
